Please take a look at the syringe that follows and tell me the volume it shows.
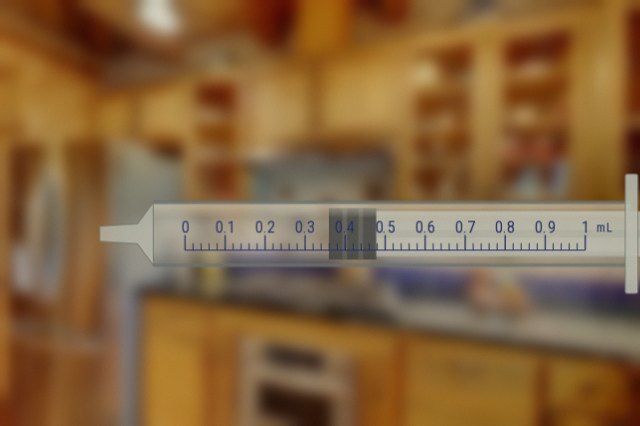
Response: 0.36 mL
